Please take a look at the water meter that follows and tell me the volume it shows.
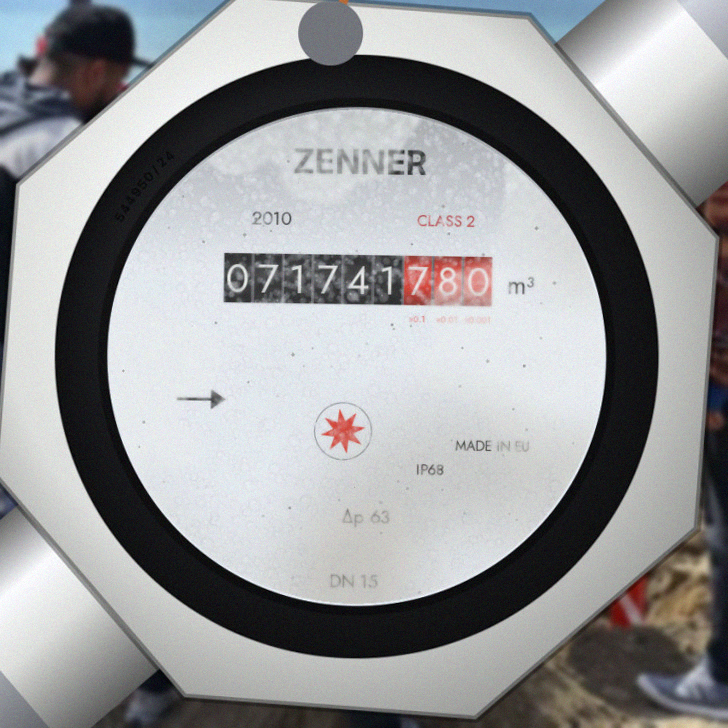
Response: 71741.780 m³
